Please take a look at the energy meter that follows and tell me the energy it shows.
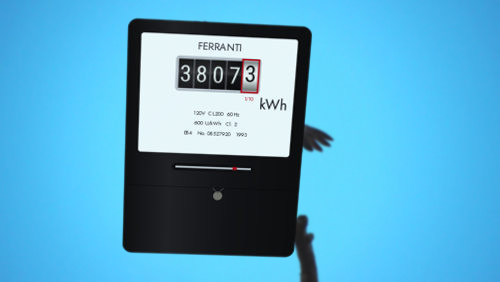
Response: 3807.3 kWh
